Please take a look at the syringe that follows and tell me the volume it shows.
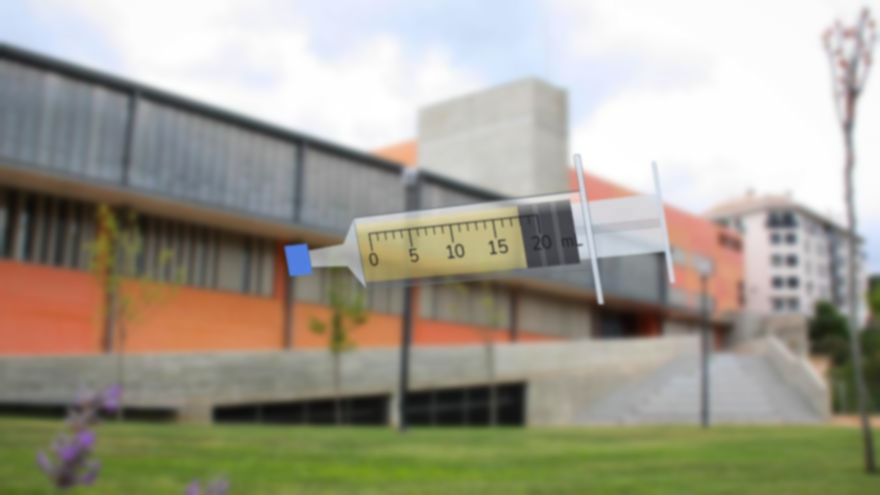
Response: 18 mL
